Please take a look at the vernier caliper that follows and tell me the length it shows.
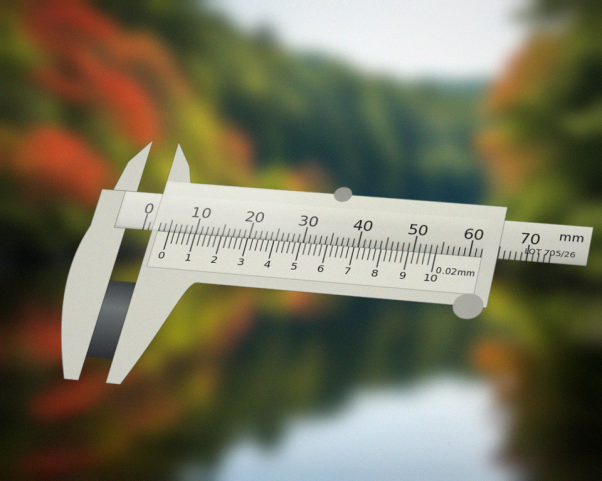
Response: 5.0 mm
